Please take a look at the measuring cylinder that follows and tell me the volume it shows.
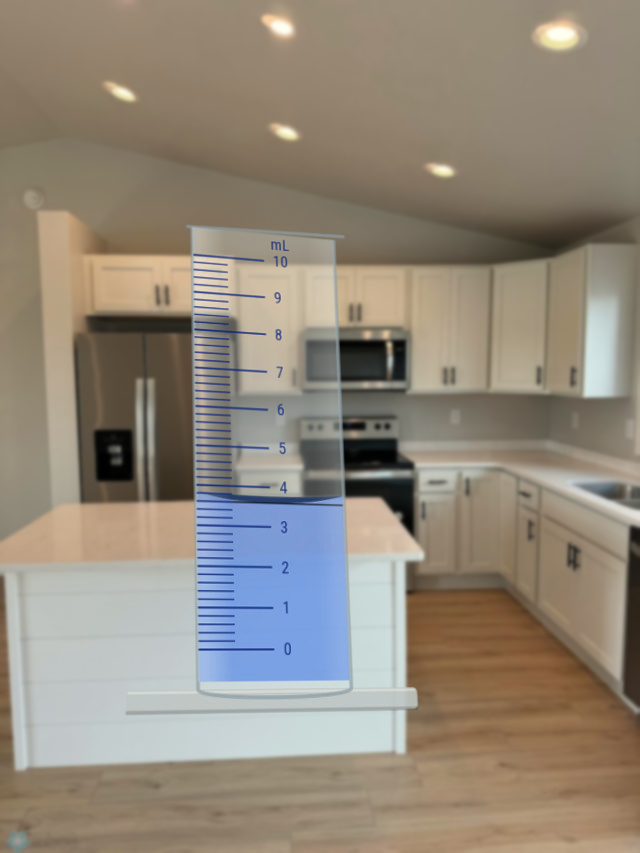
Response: 3.6 mL
